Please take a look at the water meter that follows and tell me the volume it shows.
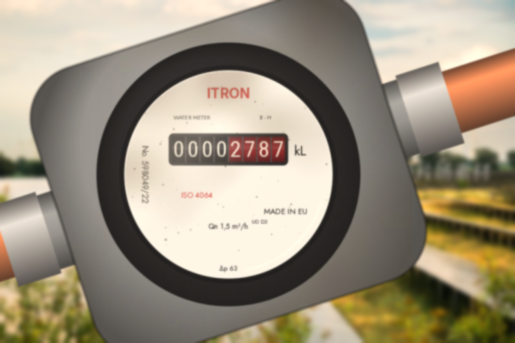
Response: 0.2787 kL
